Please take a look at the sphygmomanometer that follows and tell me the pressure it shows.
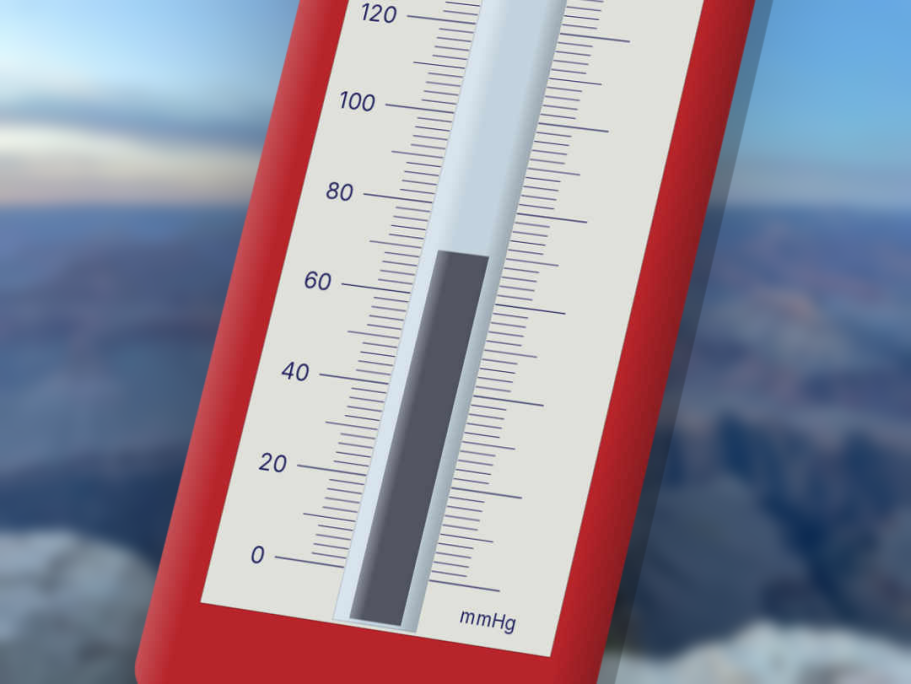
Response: 70 mmHg
